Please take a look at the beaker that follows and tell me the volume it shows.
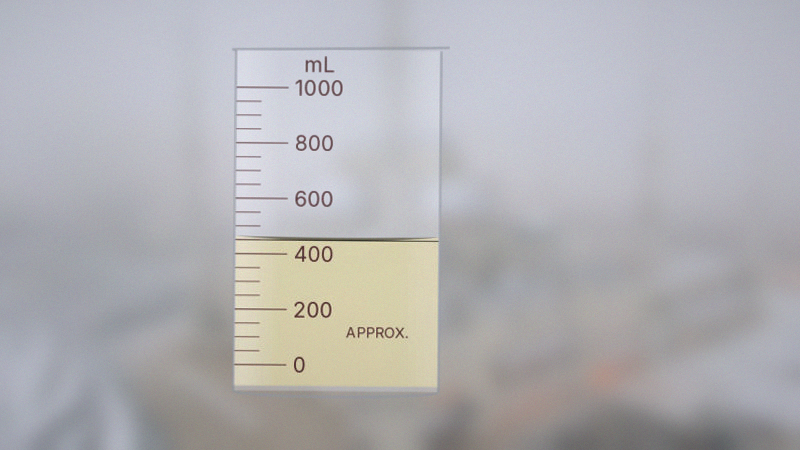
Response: 450 mL
